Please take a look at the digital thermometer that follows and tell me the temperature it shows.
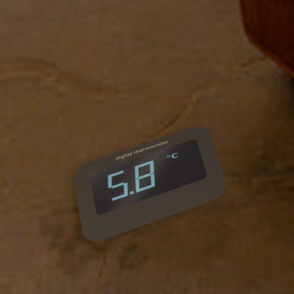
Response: 5.8 °C
